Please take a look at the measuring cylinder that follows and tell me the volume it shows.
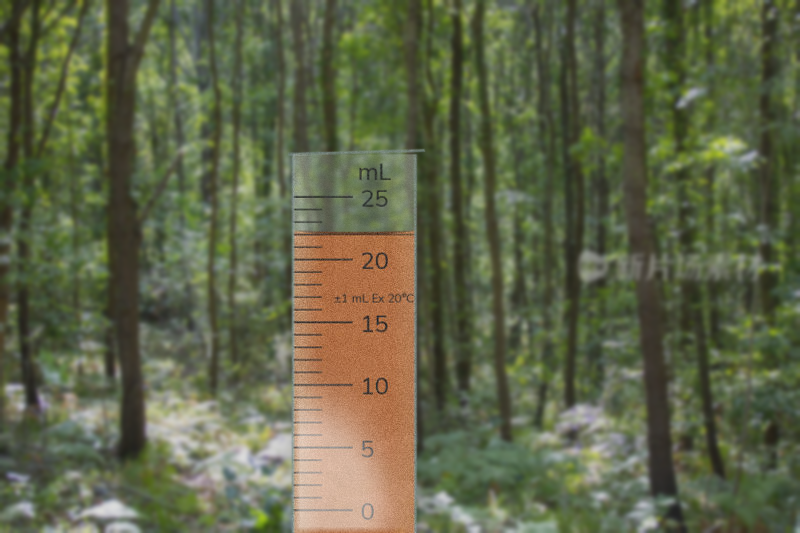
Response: 22 mL
